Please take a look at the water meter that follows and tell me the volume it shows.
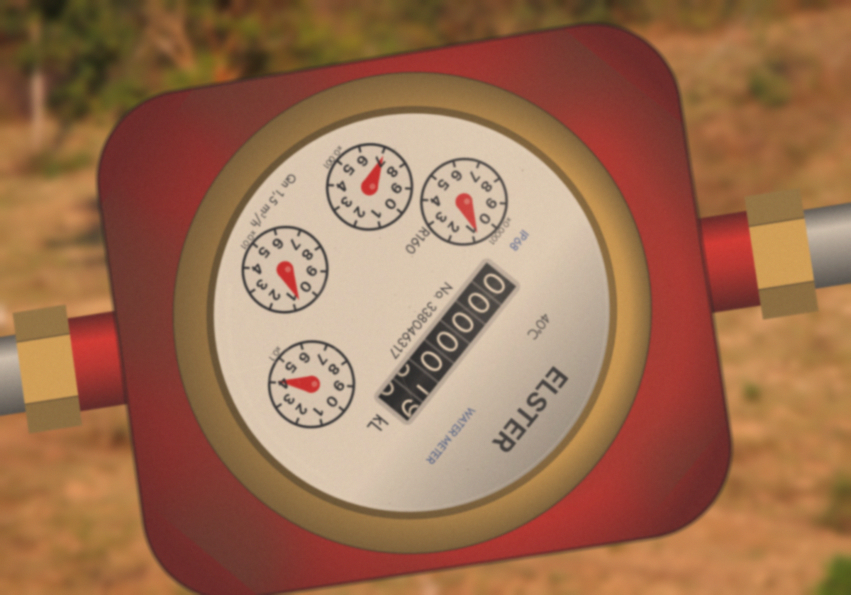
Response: 19.4070 kL
